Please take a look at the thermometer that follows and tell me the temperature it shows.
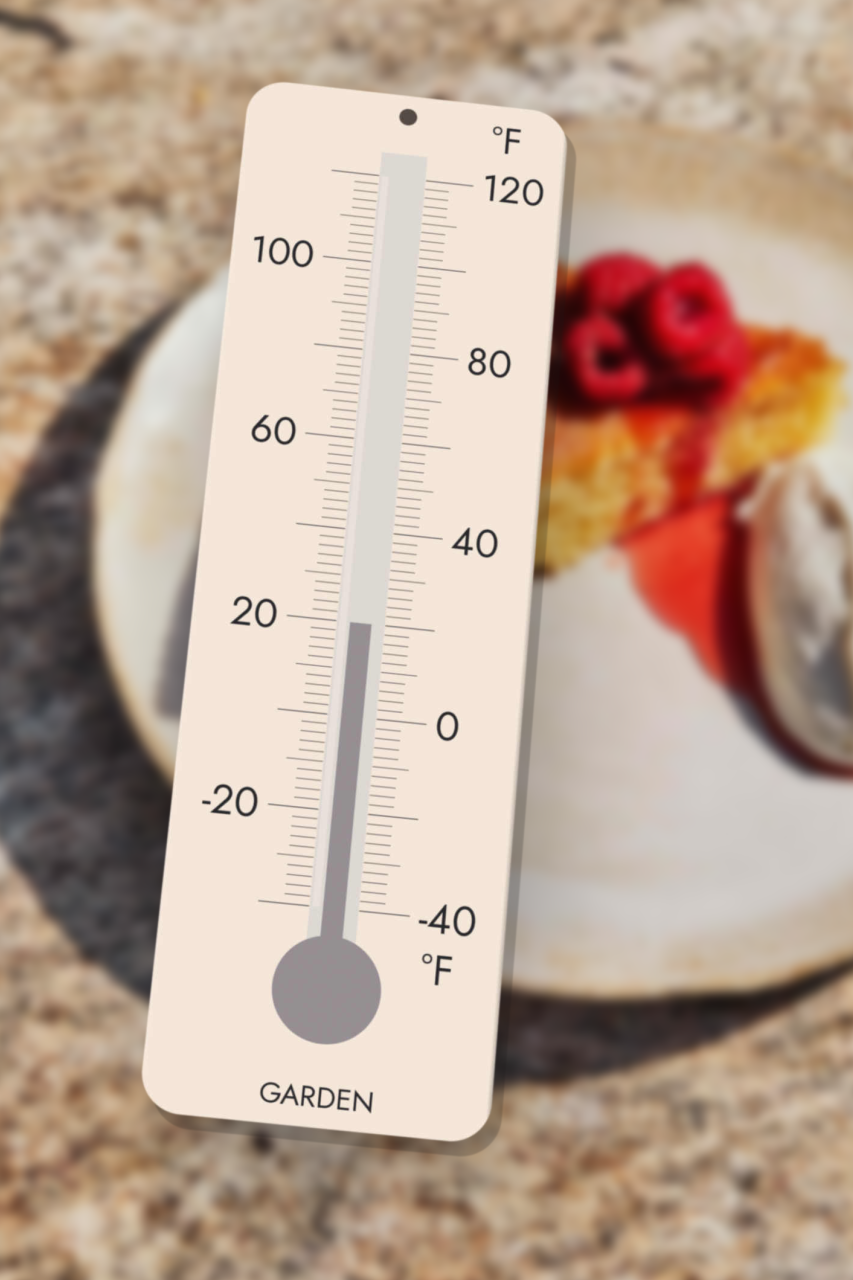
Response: 20 °F
